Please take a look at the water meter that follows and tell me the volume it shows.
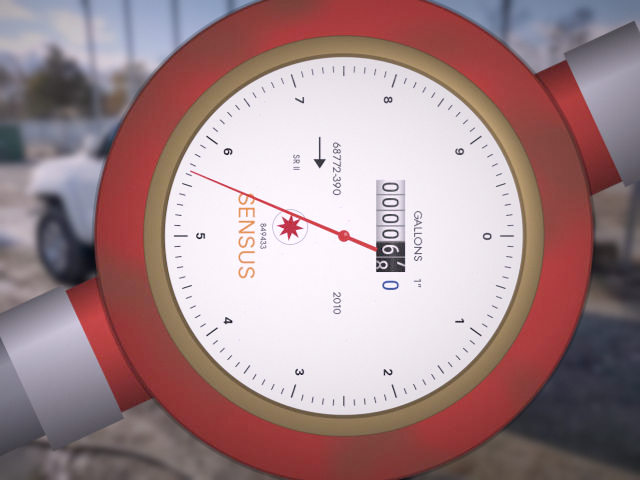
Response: 675.6 gal
